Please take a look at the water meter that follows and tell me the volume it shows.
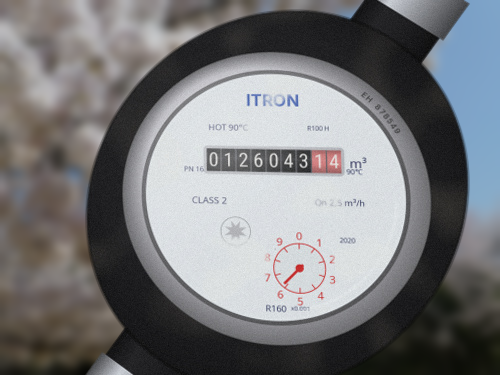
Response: 126043.146 m³
